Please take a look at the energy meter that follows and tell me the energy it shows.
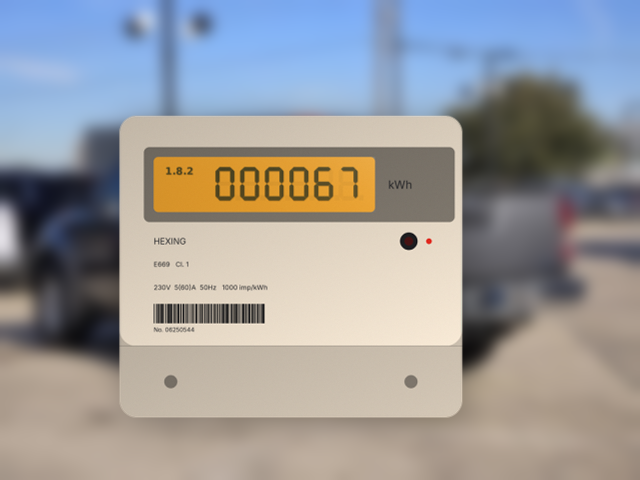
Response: 67 kWh
